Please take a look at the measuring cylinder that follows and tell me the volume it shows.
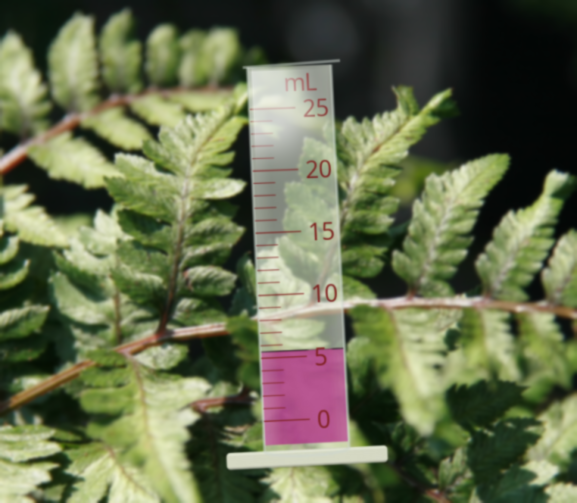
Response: 5.5 mL
